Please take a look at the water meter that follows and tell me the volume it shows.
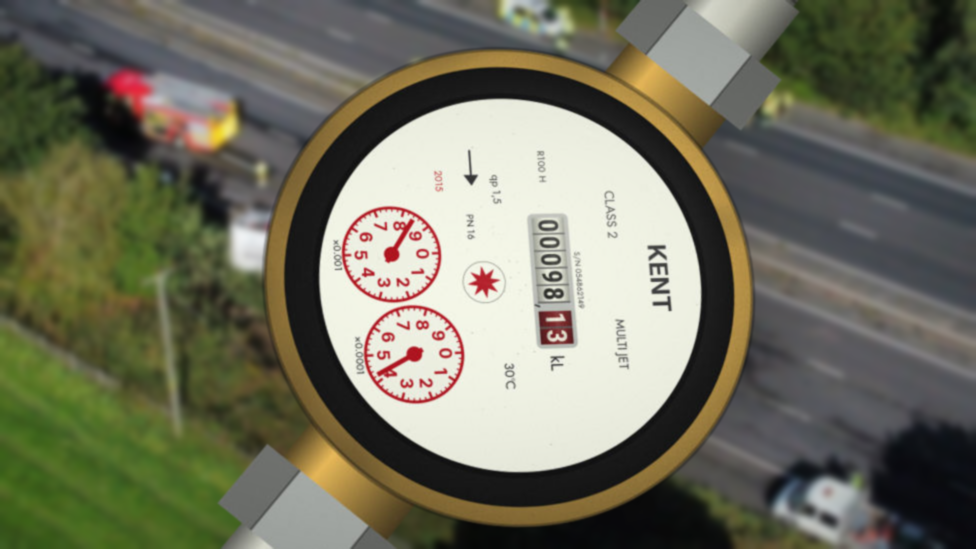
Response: 98.1384 kL
